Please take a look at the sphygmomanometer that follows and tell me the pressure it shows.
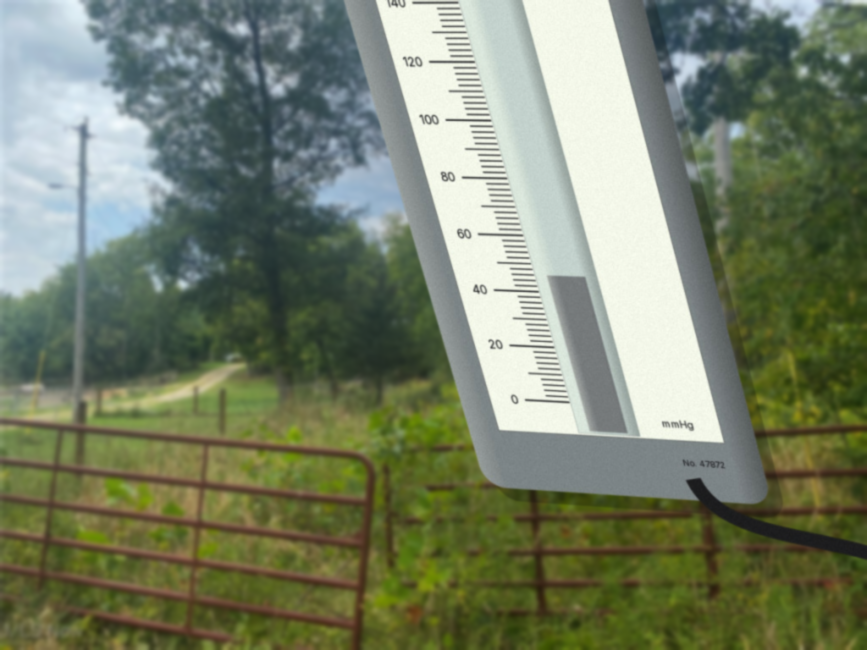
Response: 46 mmHg
